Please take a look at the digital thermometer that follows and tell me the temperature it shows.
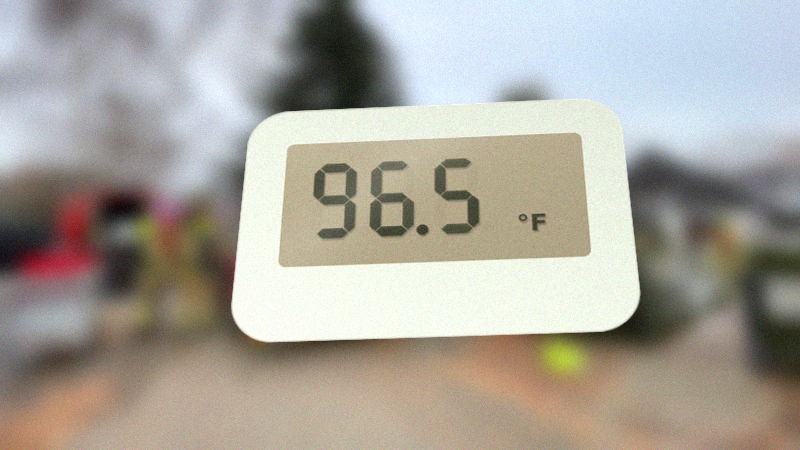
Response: 96.5 °F
